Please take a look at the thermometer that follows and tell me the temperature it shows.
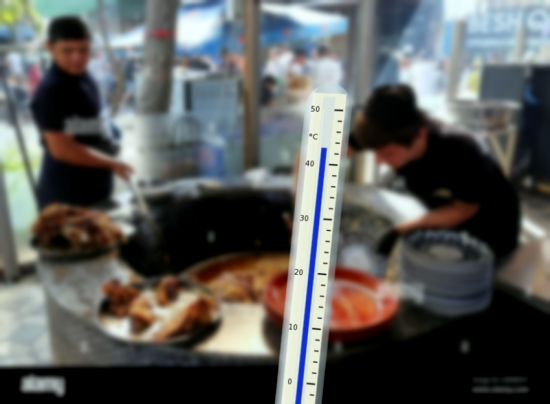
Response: 43 °C
